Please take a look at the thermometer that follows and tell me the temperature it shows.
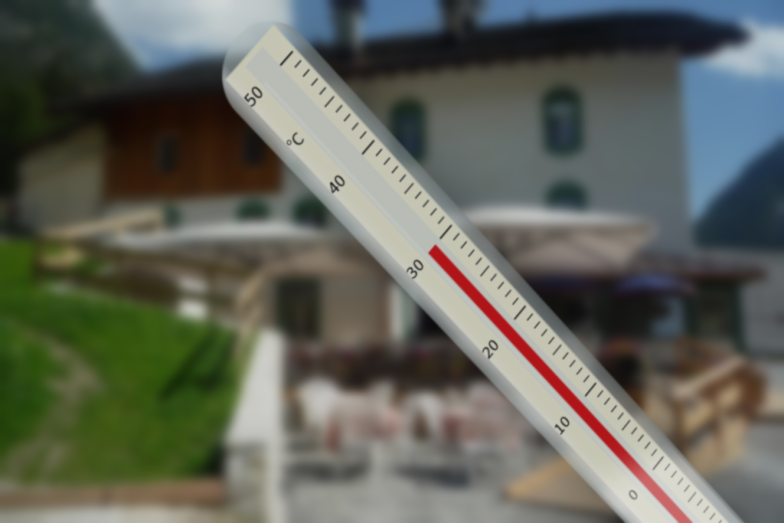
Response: 30 °C
